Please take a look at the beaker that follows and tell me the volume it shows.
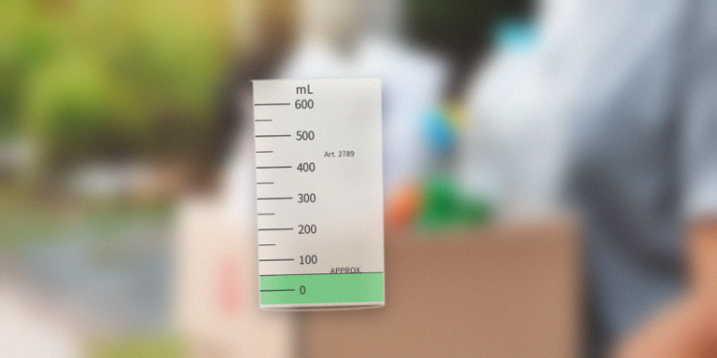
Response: 50 mL
